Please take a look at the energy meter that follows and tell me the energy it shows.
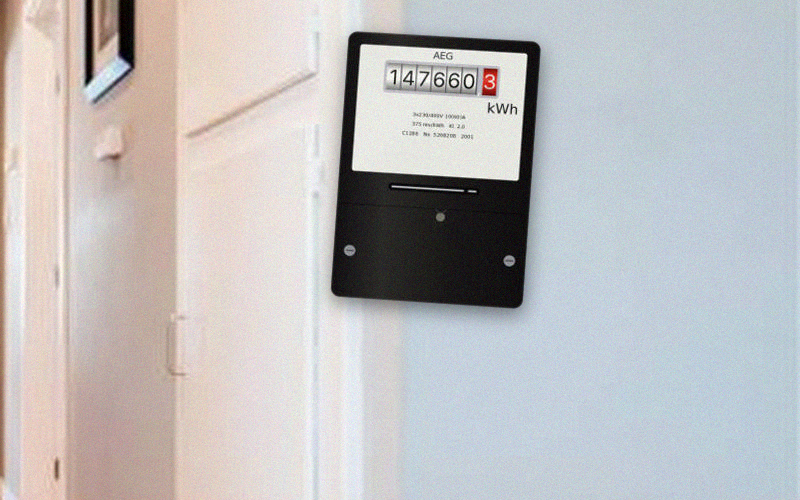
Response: 147660.3 kWh
